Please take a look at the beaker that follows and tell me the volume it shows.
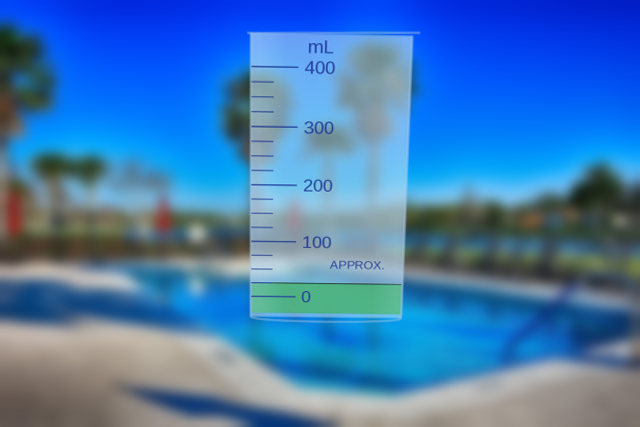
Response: 25 mL
